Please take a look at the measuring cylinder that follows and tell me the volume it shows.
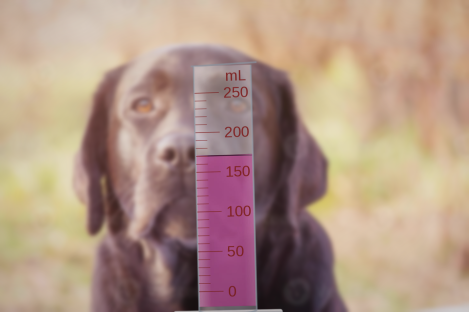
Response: 170 mL
